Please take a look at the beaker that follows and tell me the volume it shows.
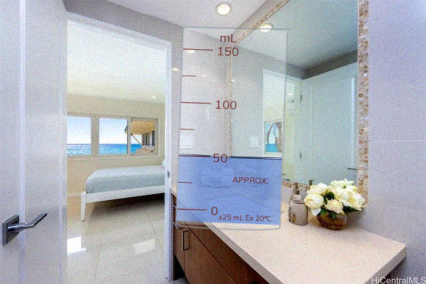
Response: 50 mL
